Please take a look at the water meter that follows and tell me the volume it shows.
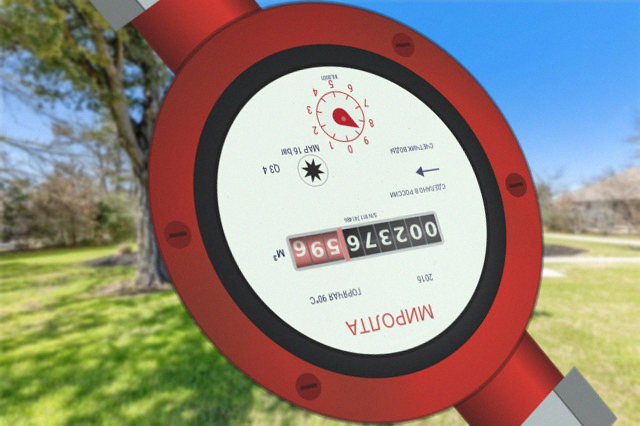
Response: 2376.5958 m³
